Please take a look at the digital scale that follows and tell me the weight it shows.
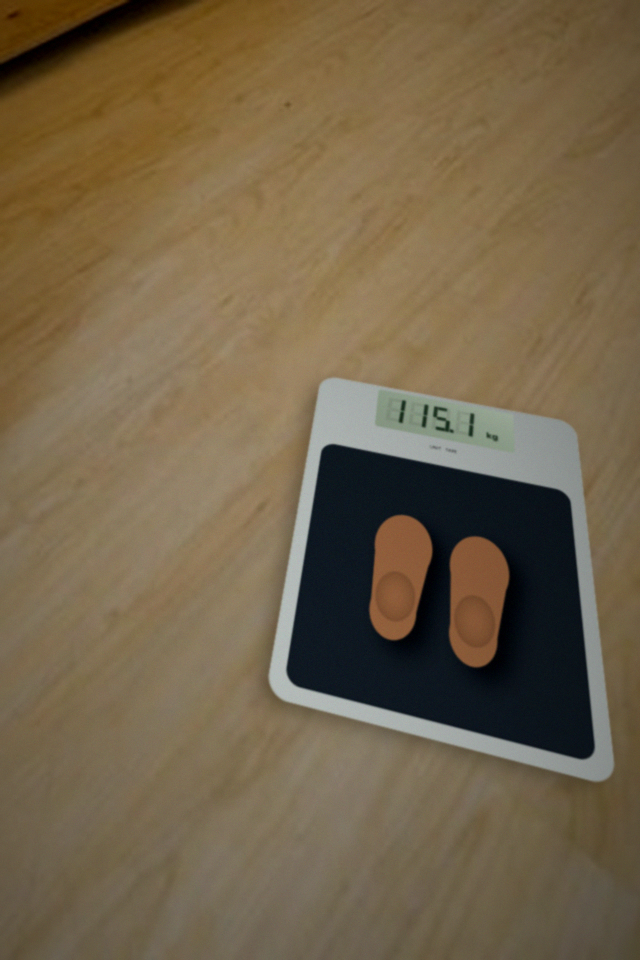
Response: 115.1 kg
